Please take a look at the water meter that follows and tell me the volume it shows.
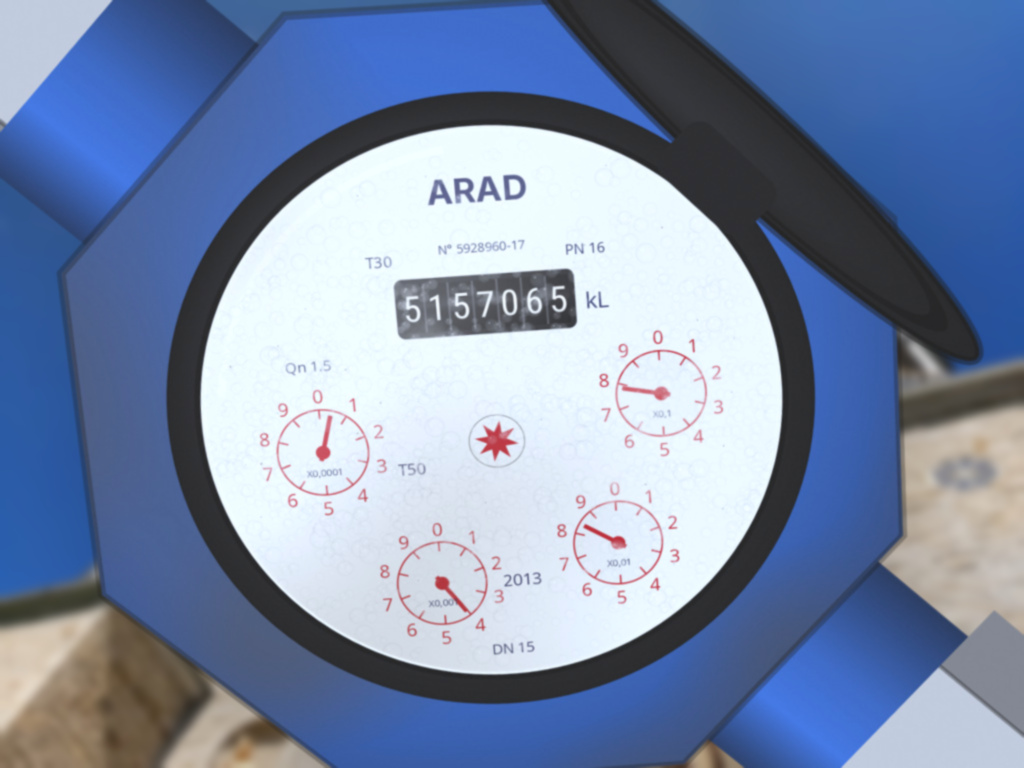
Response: 5157065.7840 kL
